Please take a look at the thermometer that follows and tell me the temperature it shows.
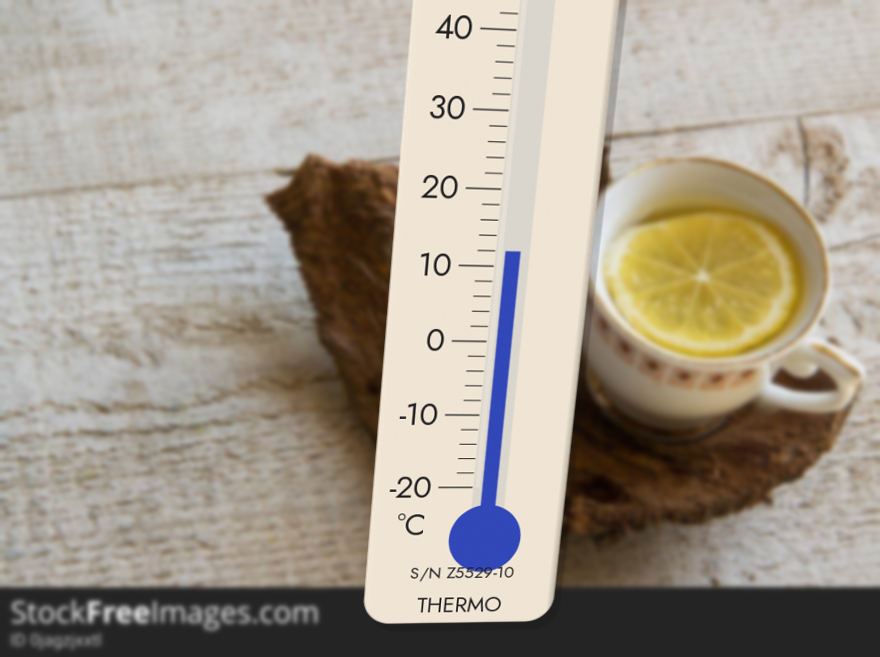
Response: 12 °C
